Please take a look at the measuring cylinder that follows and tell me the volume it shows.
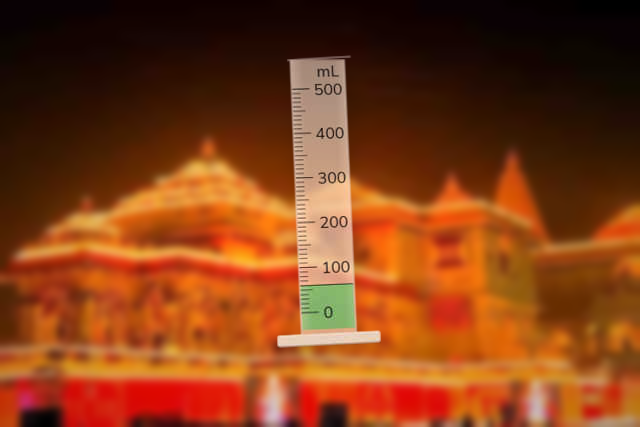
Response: 60 mL
